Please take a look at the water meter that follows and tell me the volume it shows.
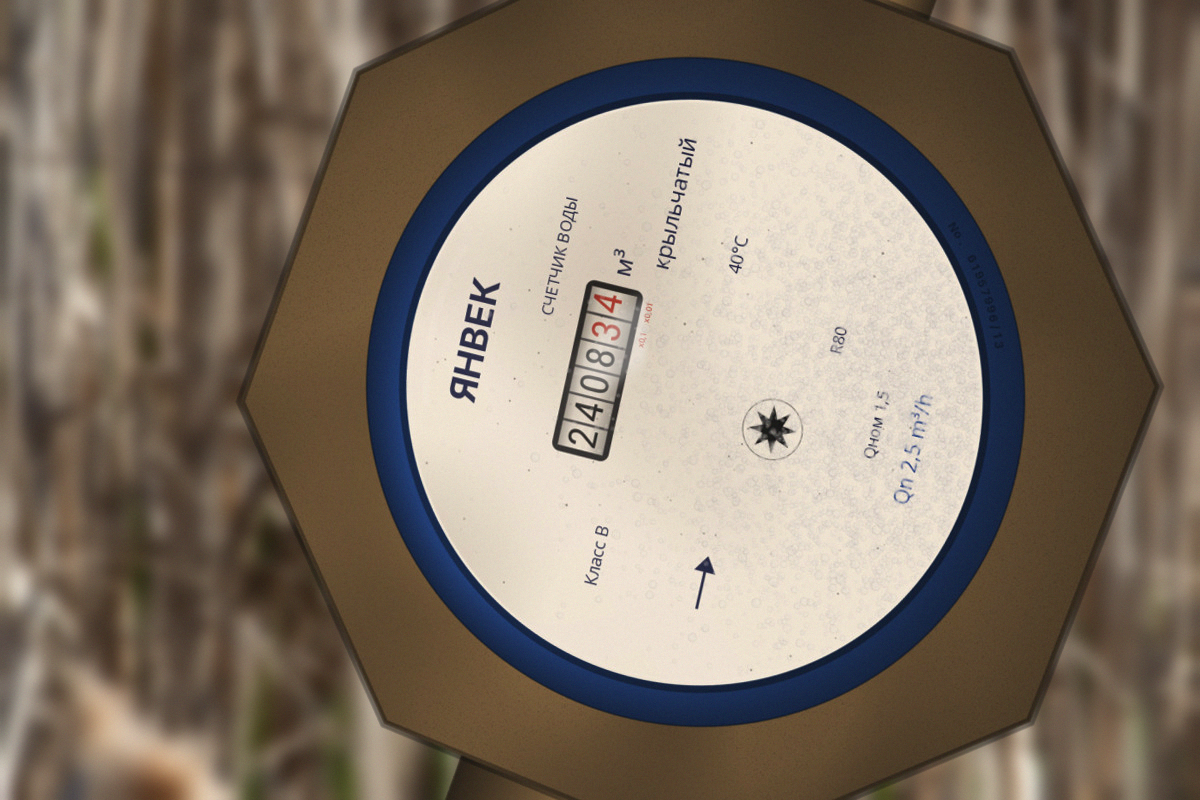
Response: 2408.34 m³
